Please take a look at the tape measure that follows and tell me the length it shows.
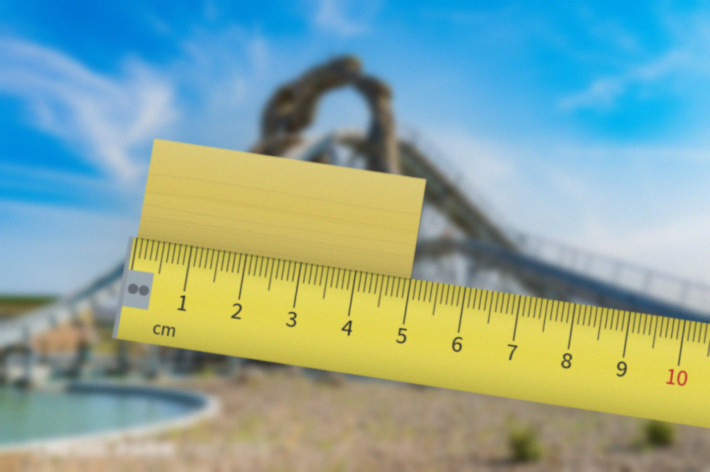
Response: 5 cm
